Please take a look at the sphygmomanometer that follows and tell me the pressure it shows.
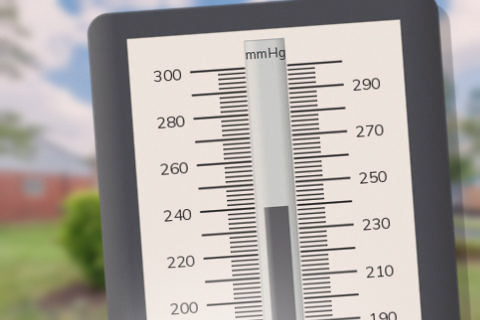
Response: 240 mmHg
